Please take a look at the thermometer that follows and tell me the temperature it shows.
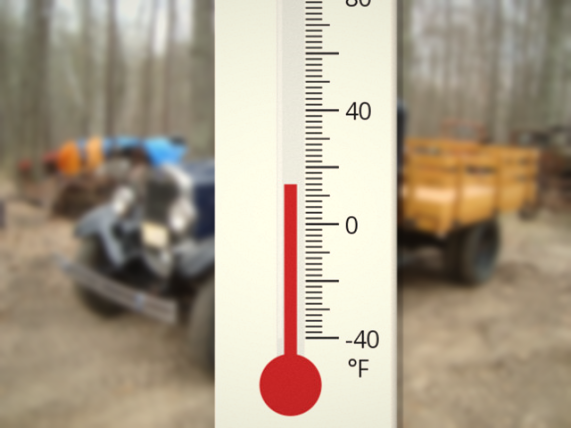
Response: 14 °F
